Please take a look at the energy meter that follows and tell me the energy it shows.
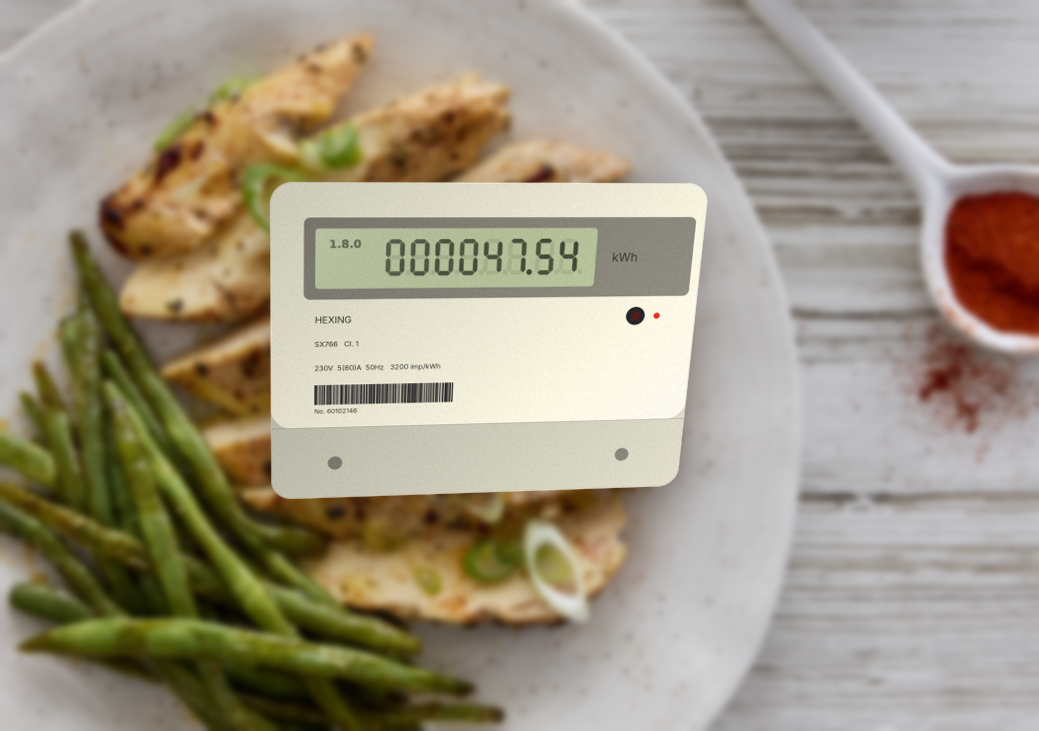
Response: 47.54 kWh
